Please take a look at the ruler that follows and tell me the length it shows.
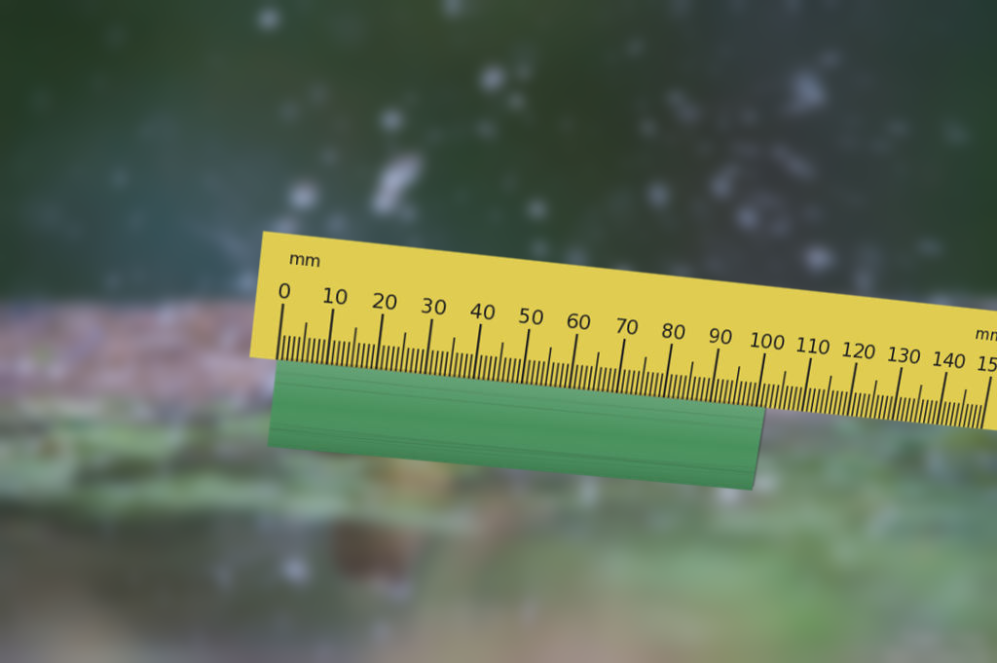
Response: 102 mm
